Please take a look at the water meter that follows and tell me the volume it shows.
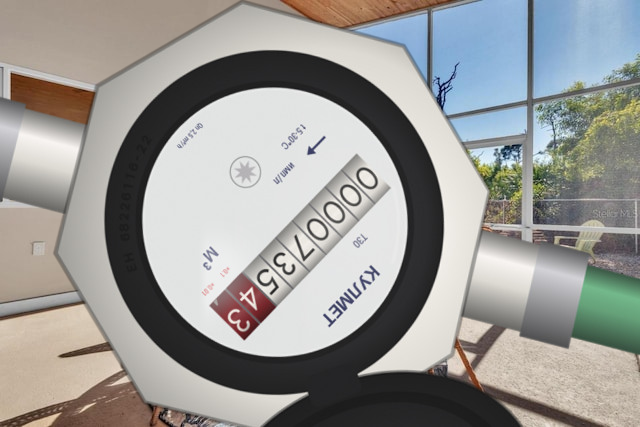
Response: 735.43 m³
